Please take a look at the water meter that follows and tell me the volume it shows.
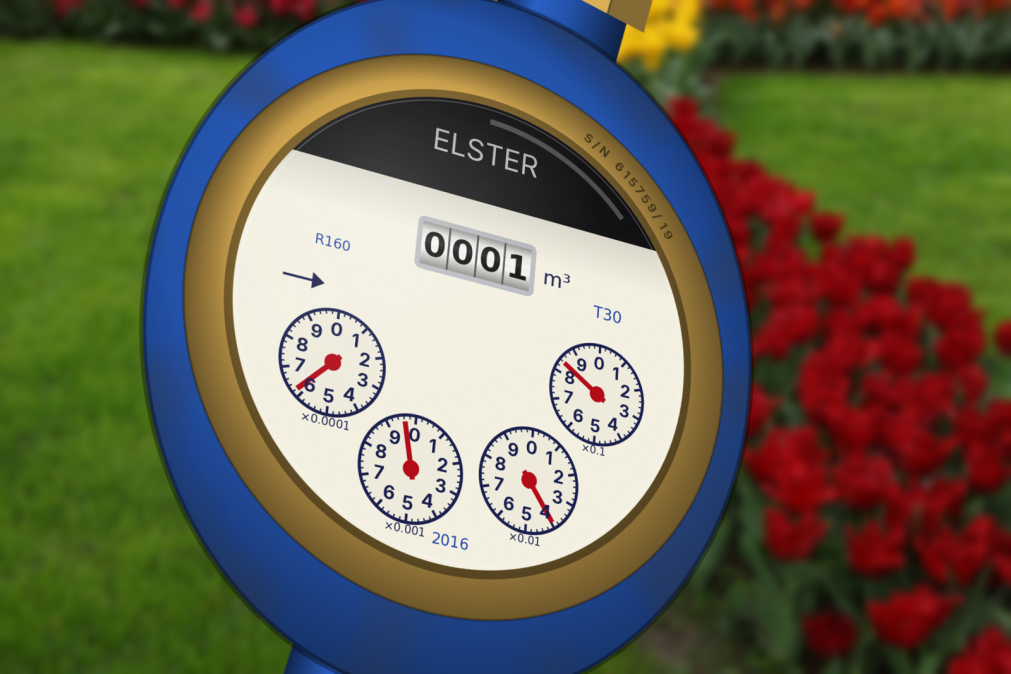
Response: 1.8396 m³
